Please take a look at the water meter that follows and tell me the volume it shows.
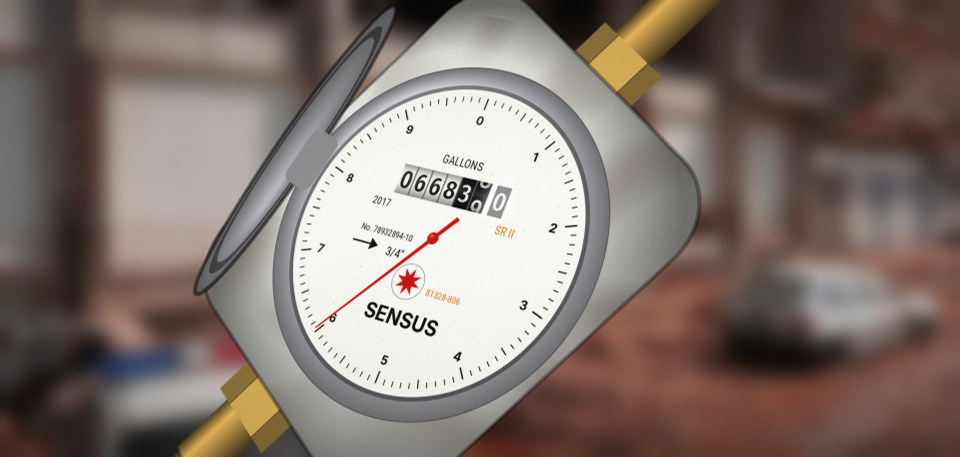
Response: 668386.0 gal
